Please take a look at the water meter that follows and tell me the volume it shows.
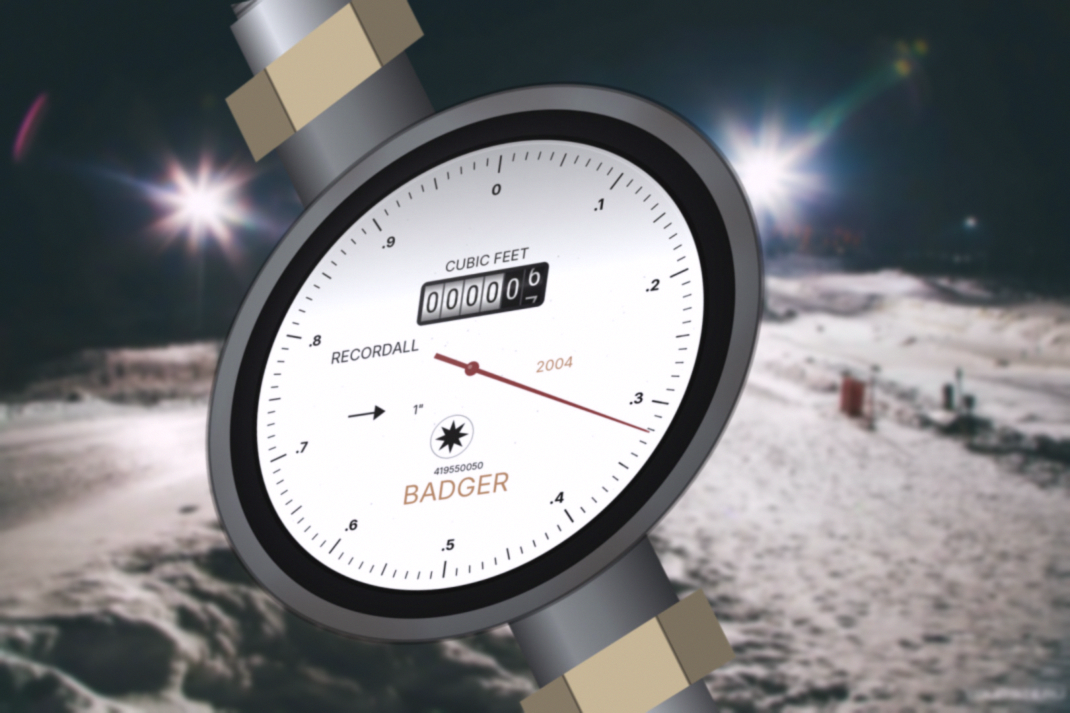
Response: 6.32 ft³
